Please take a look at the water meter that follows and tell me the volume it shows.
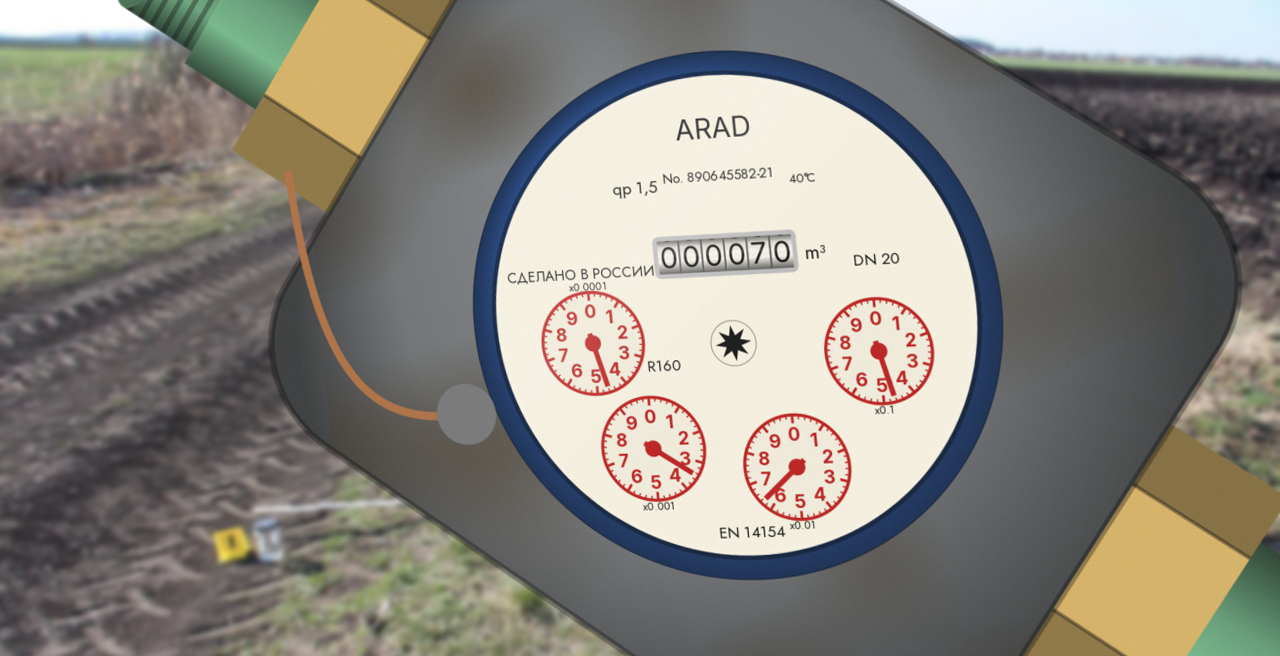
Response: 70.4634 m³
